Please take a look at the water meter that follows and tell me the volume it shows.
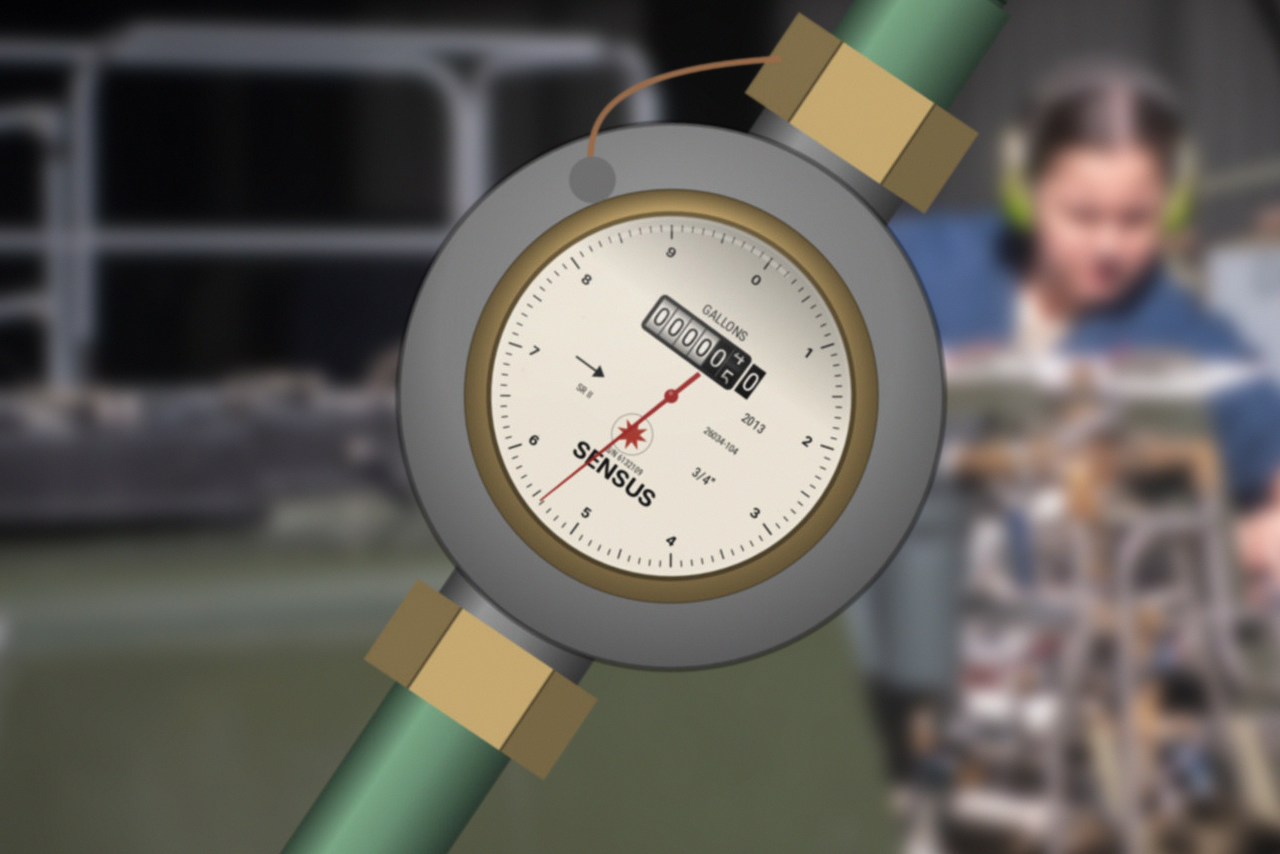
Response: 45.4 gal
